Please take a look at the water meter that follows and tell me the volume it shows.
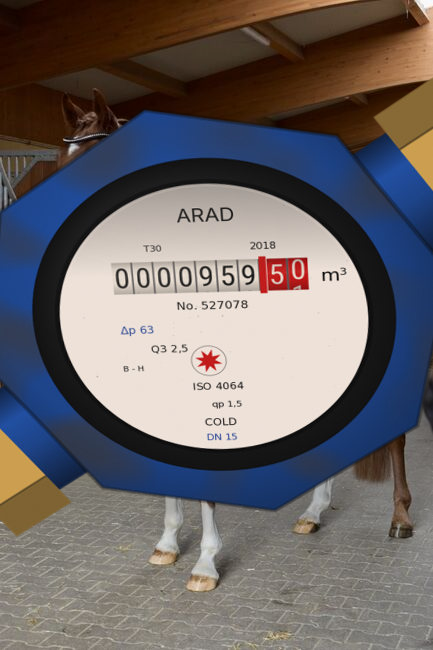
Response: 959.50 m³
